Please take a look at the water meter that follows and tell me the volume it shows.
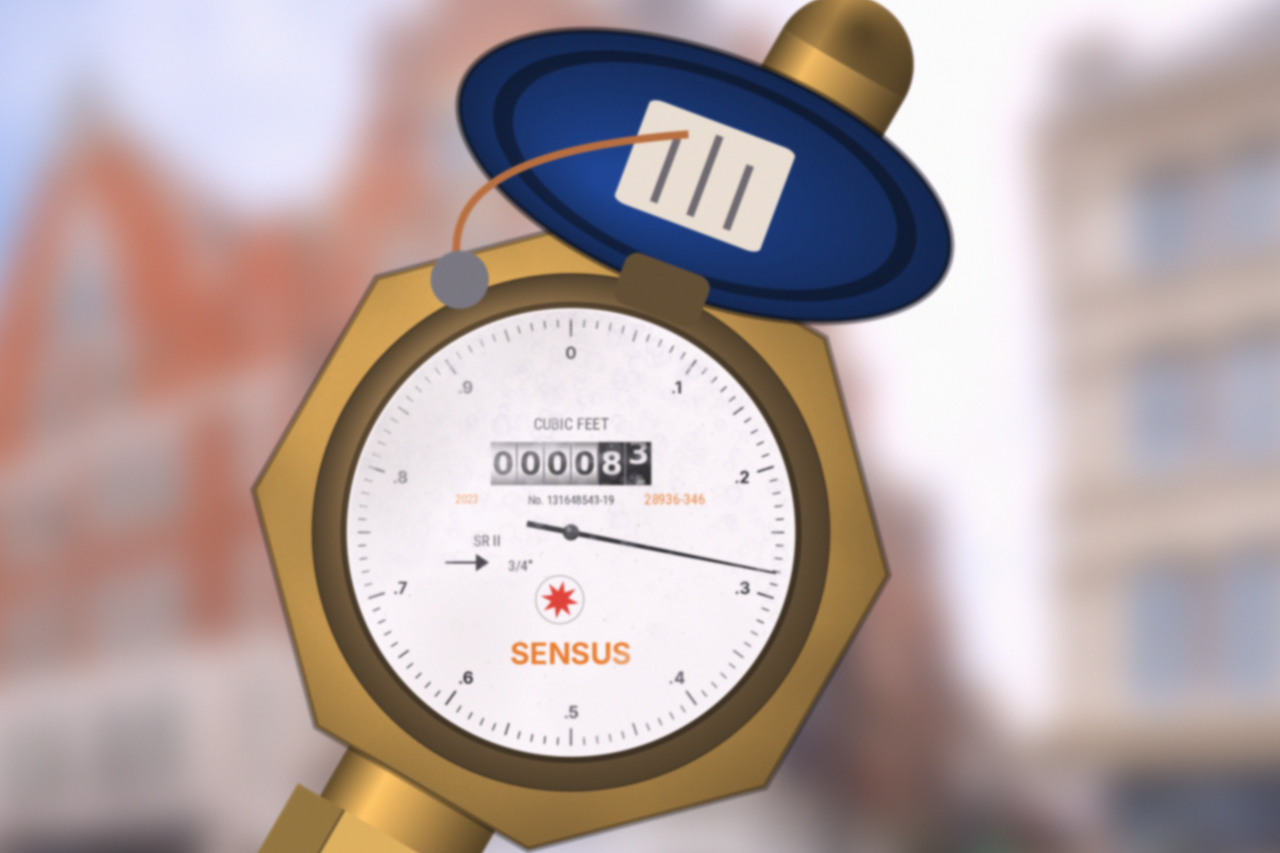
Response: 83.28 ft³
